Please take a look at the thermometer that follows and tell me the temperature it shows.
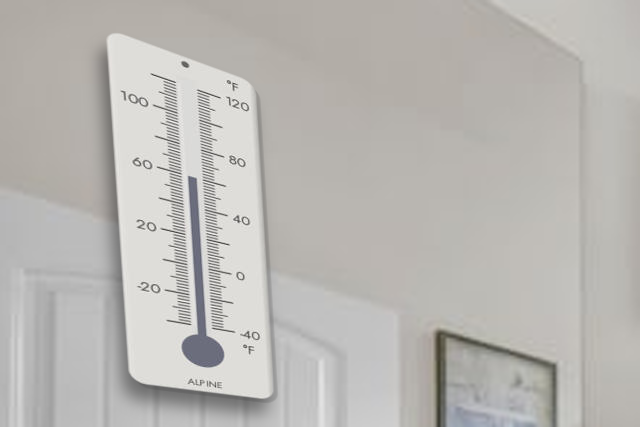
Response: 60 °F
